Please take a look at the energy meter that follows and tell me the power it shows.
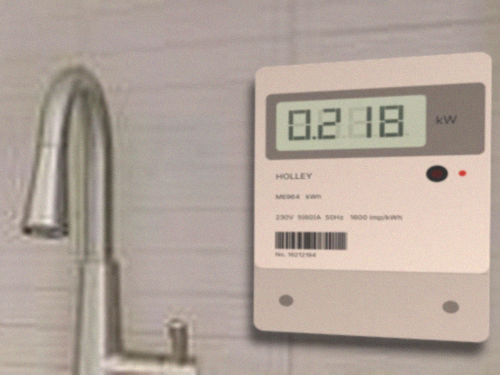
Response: 0.218 kW
